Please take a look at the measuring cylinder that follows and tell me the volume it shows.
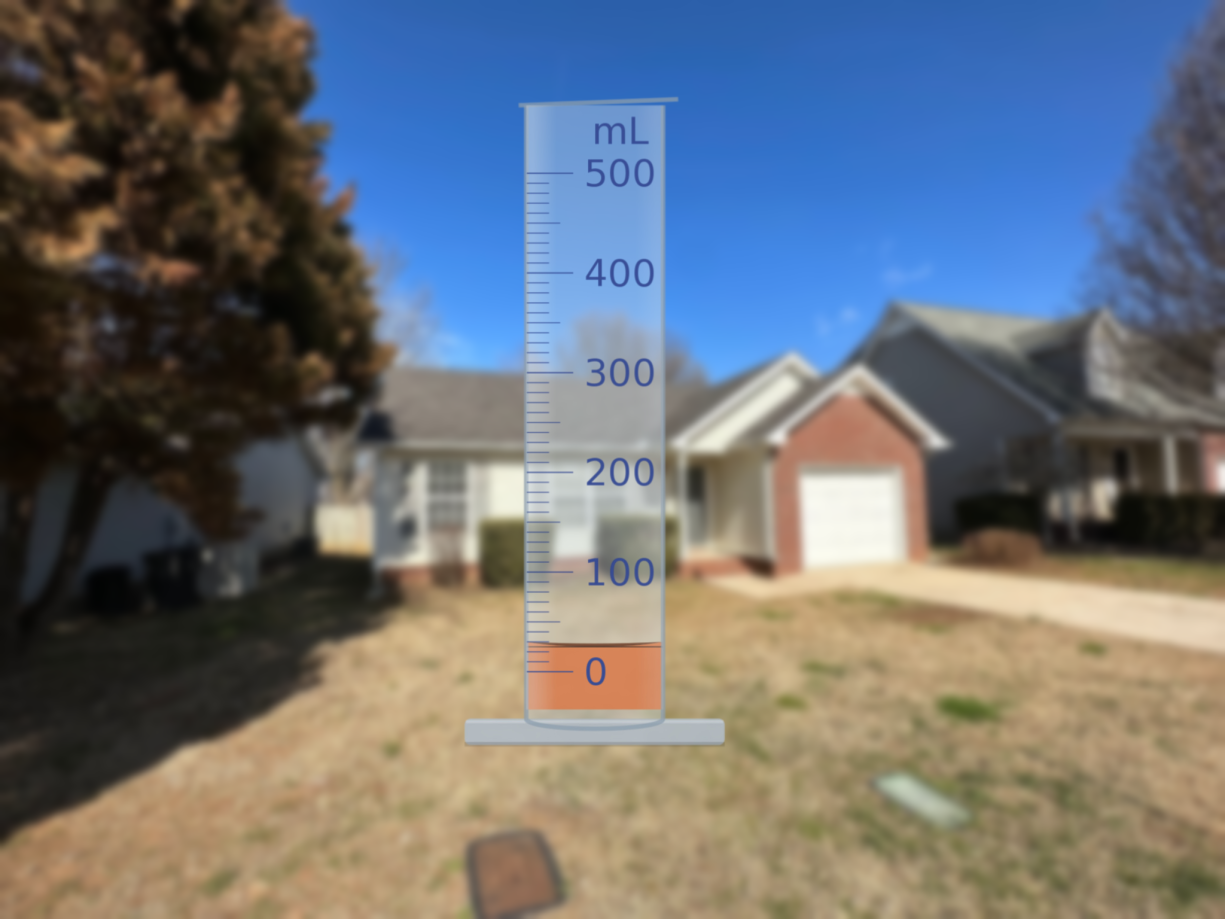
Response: 25 mL
